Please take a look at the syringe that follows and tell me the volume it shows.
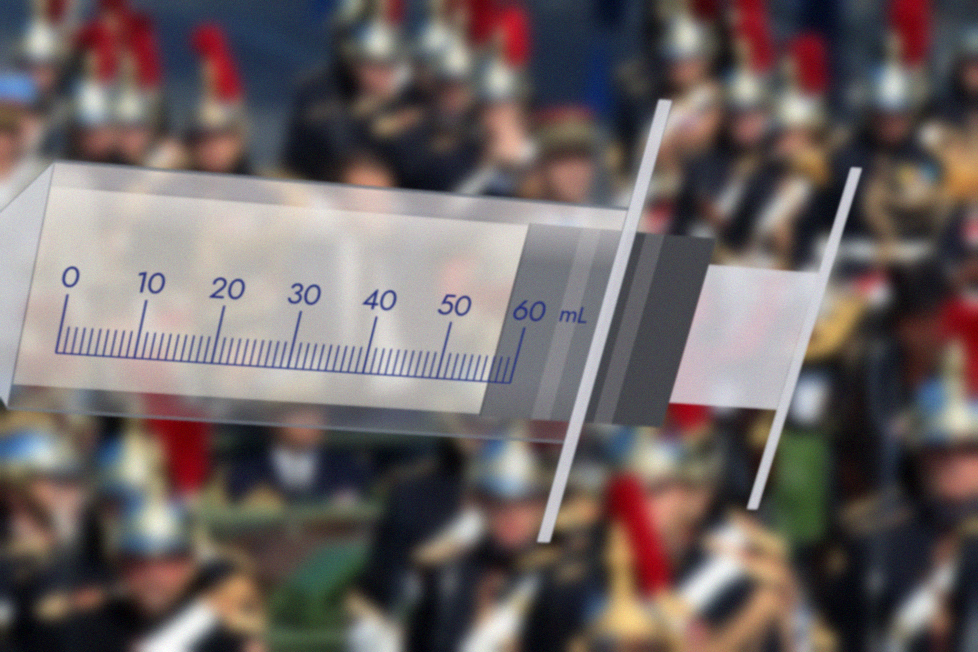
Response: 57 mL
